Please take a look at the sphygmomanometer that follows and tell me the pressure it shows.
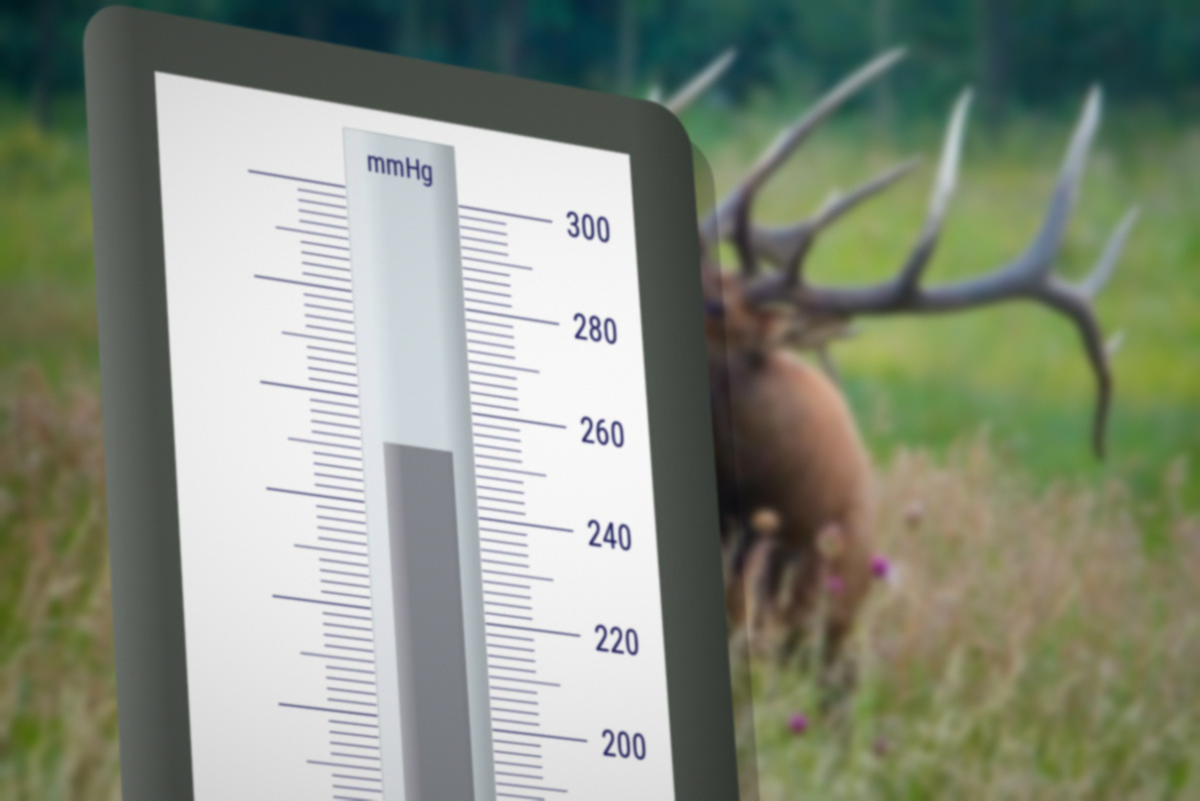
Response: 252 mmHg
